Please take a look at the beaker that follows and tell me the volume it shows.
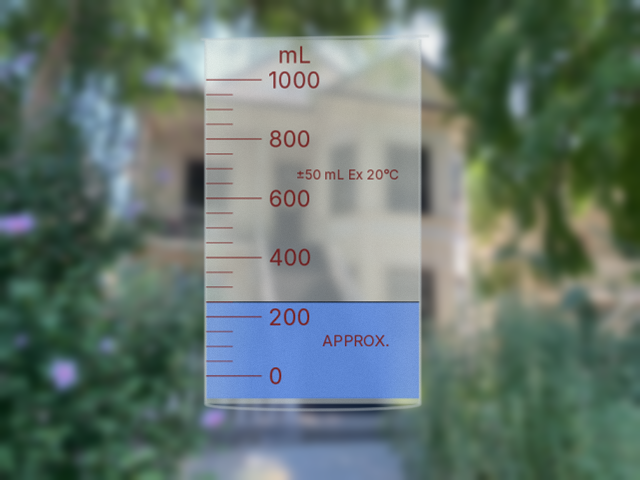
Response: 250 mL
